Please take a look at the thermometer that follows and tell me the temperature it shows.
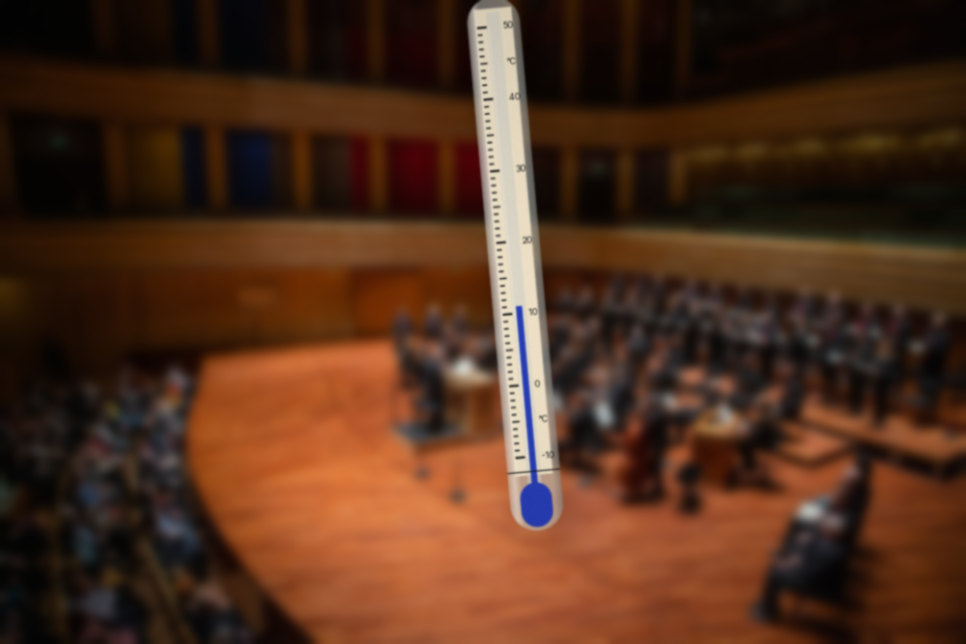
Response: 11 °C
